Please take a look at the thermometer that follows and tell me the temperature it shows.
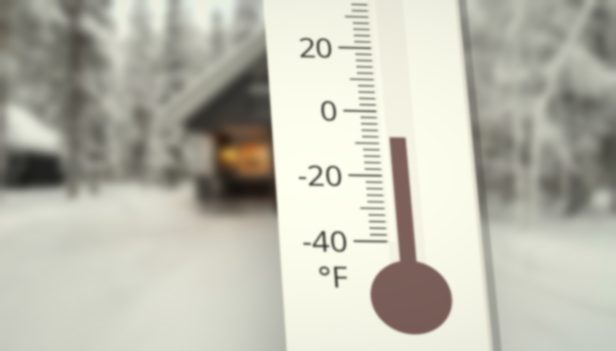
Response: -8 °F
